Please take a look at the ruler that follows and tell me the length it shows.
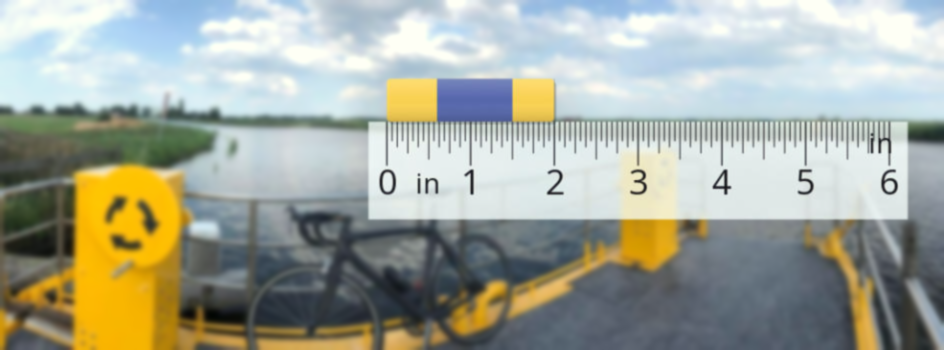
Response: 2 in
